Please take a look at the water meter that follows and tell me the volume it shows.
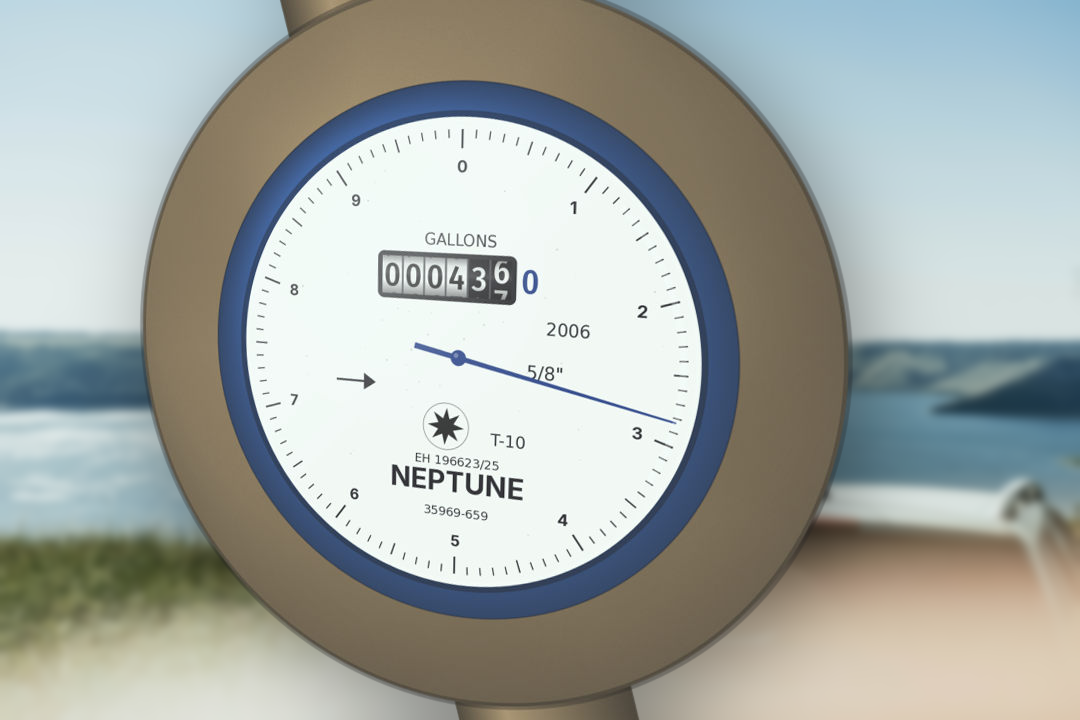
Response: 4362.8 gal
